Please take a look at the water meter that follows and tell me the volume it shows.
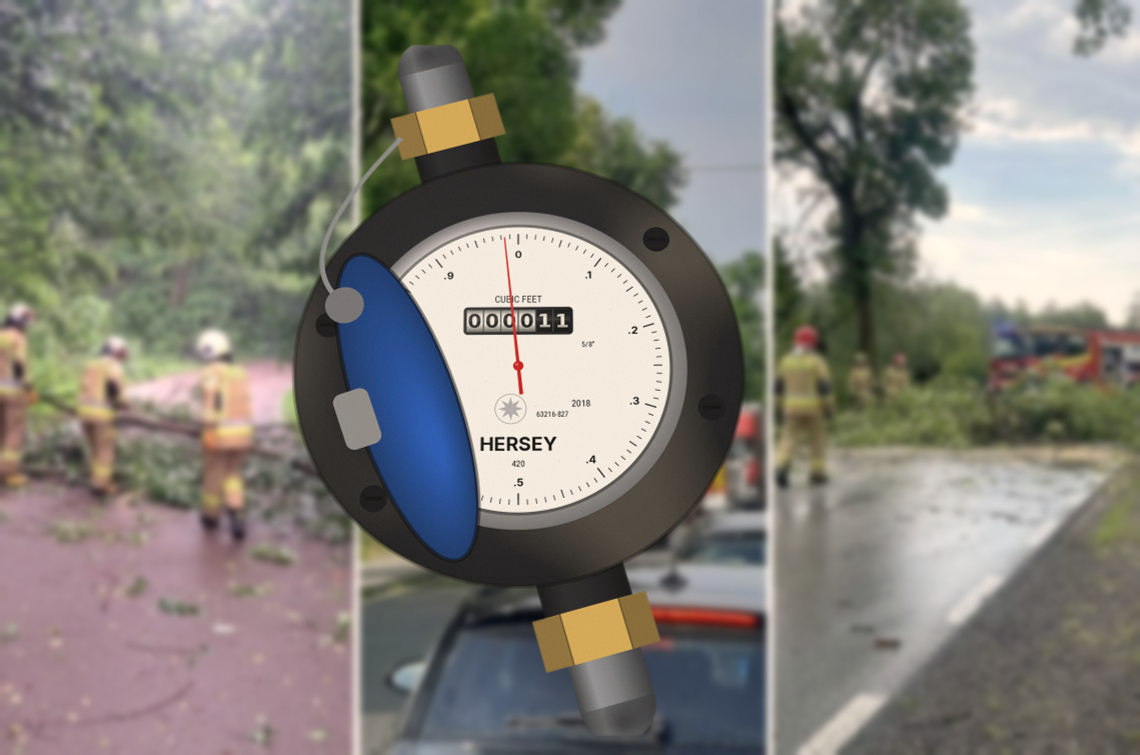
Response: 10.98 ft³
